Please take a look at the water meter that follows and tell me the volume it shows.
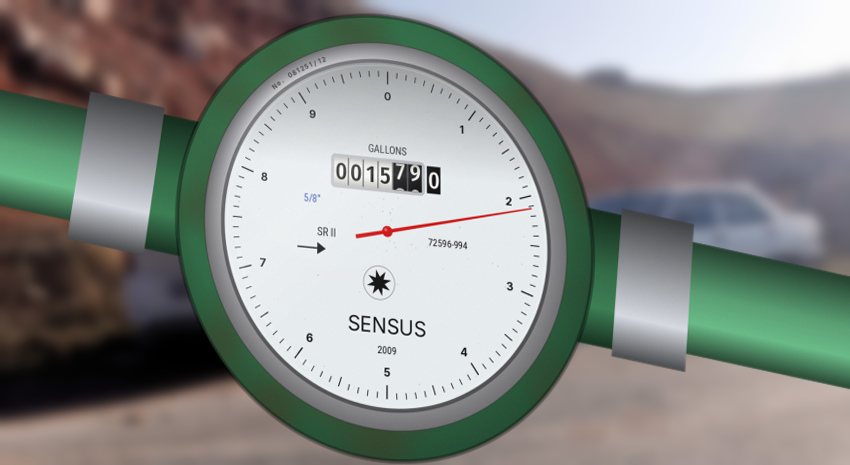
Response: 15792.1 gal
